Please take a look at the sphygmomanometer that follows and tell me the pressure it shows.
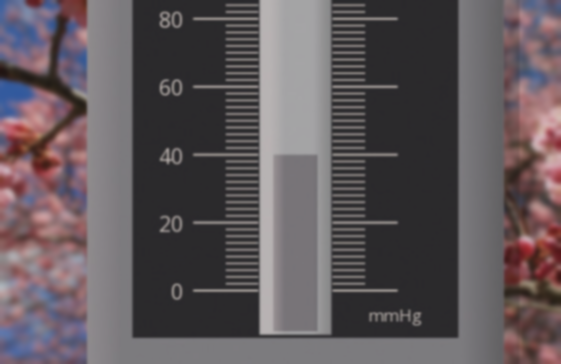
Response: 40 mmHg
